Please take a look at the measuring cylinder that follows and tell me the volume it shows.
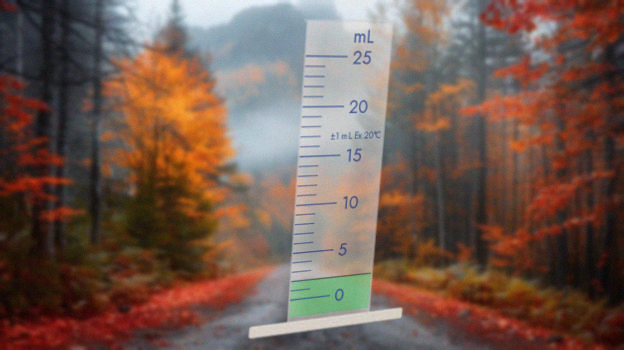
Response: 2 mL
